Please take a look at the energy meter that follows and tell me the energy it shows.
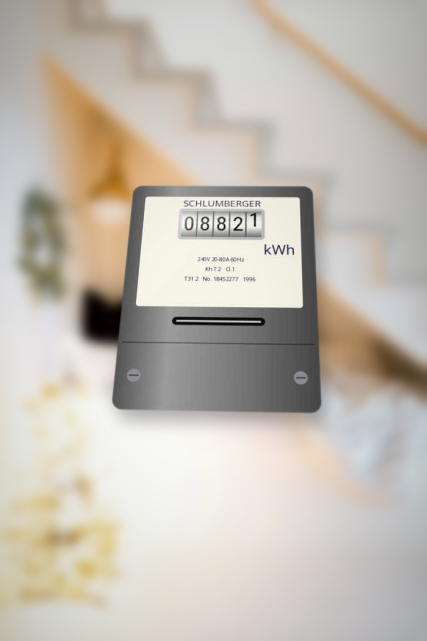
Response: 8821 kWh
